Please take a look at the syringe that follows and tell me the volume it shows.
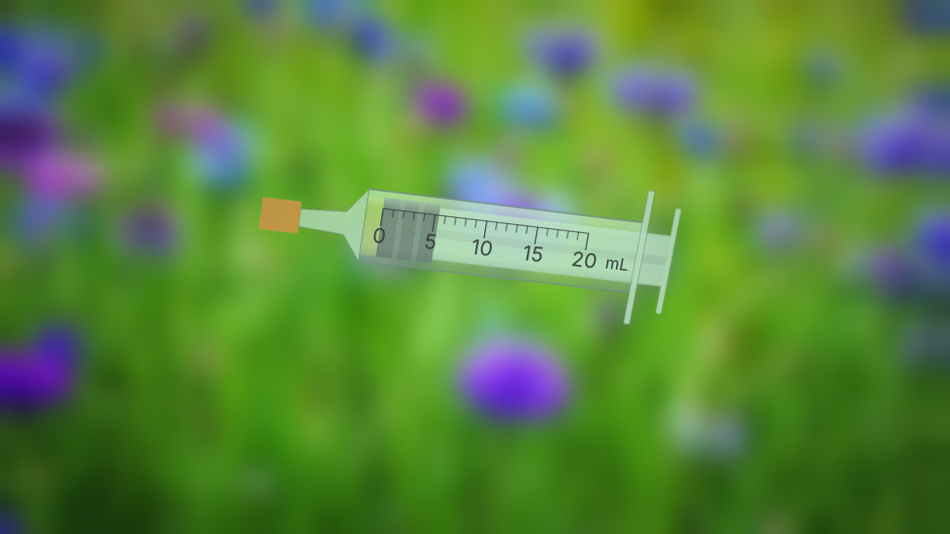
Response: 0 mL
